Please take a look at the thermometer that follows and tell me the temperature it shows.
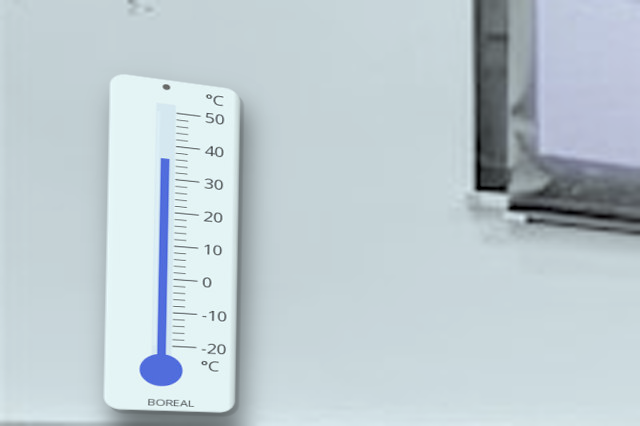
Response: 36 °C
